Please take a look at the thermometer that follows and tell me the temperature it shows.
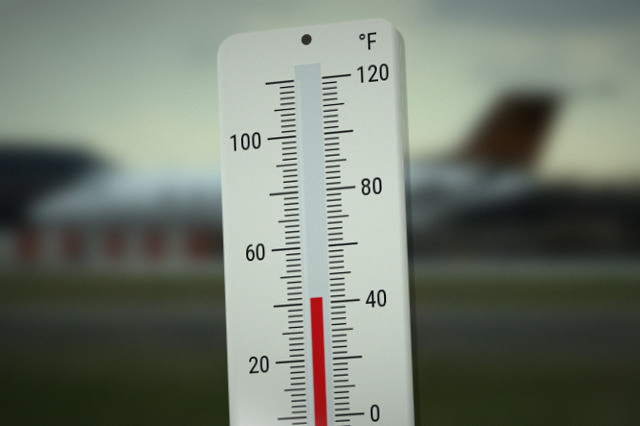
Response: 42 °F
